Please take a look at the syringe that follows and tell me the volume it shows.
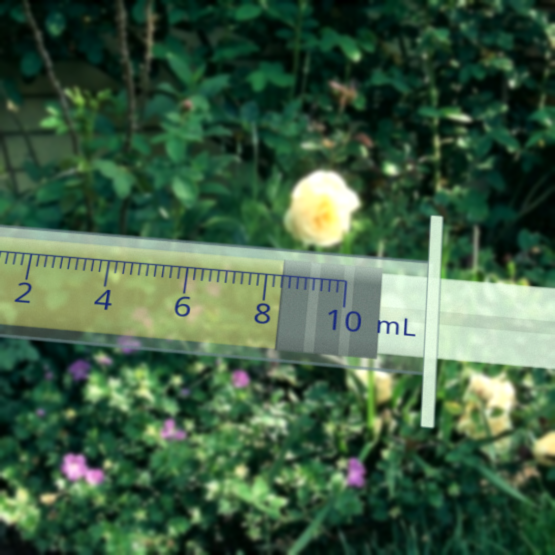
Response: 8.4 mL
